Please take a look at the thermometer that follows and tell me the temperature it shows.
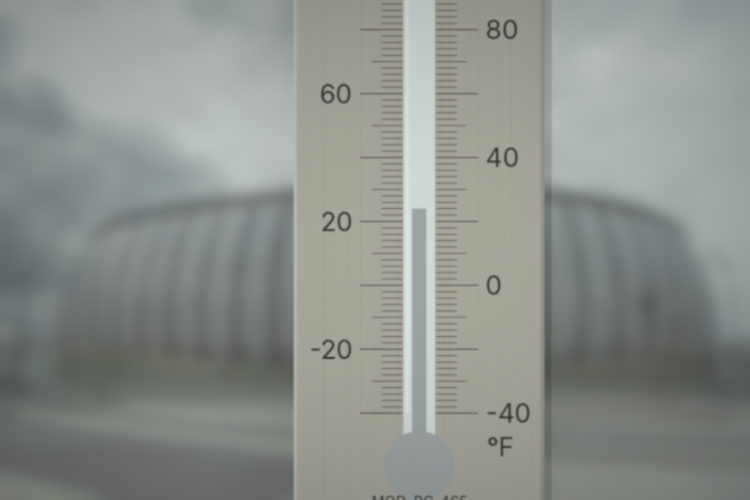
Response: 24 °F
